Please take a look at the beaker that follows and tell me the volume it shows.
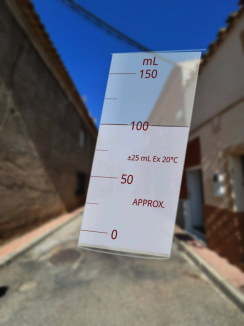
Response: 100 mL
